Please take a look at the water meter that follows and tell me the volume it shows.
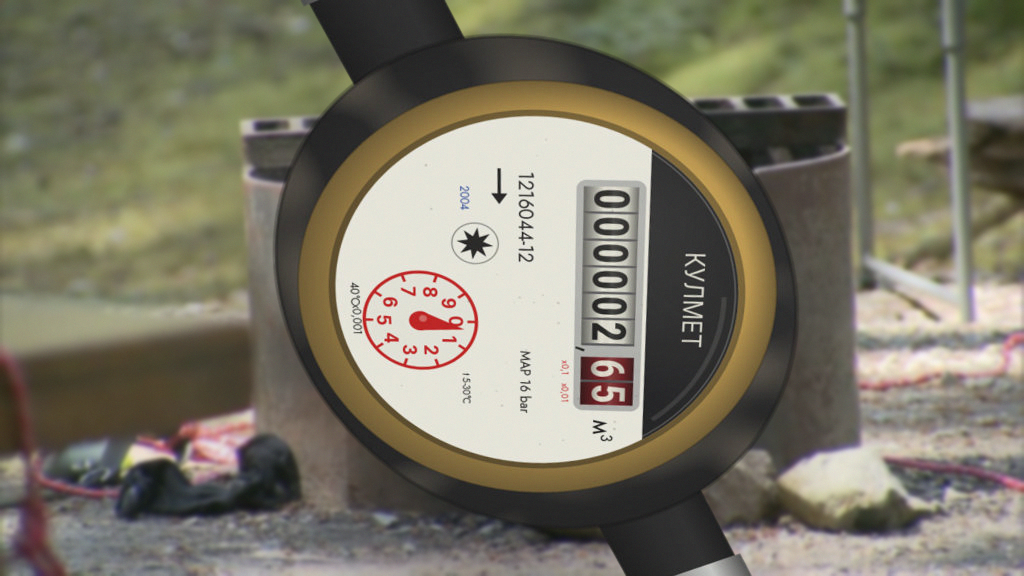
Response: 2.650 m³
